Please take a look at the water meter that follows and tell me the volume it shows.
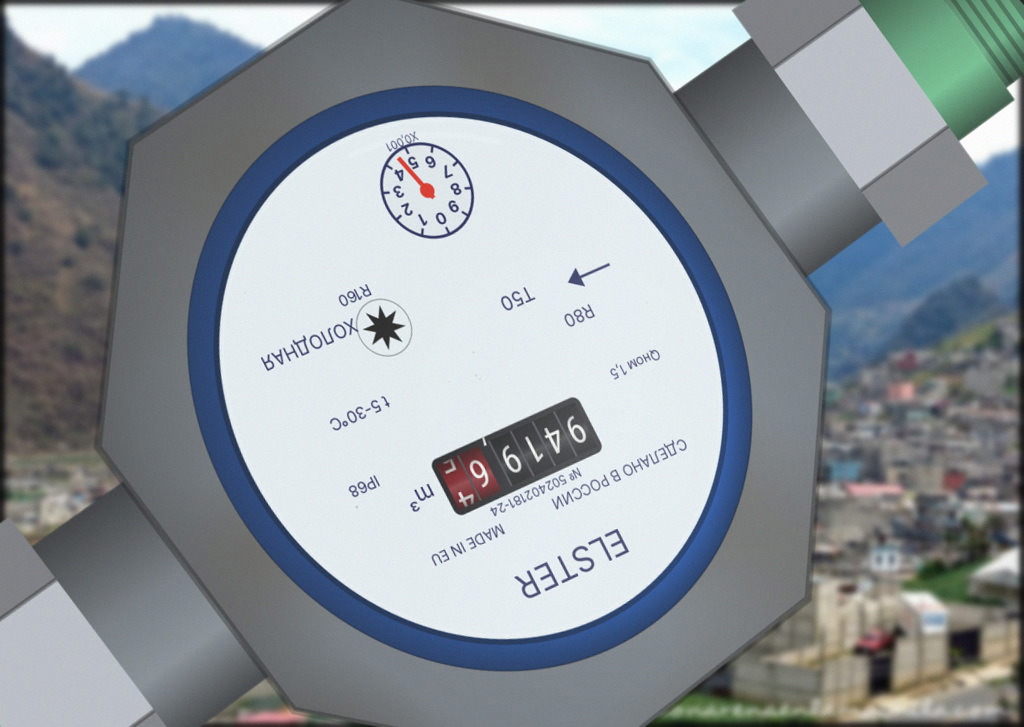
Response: 9419.644 m³
